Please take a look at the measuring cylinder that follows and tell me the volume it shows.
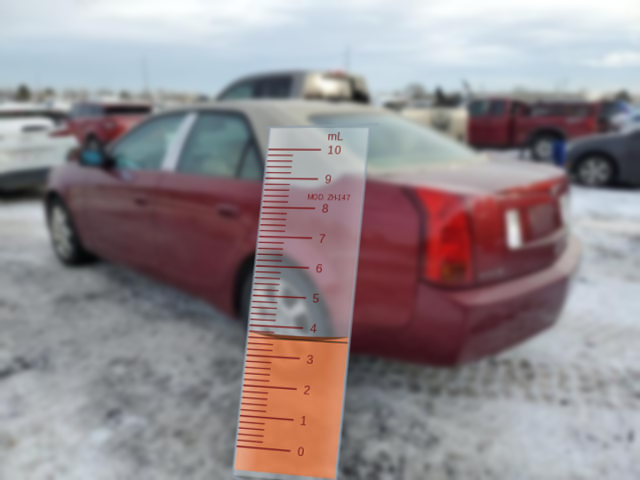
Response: 3.6 mL
